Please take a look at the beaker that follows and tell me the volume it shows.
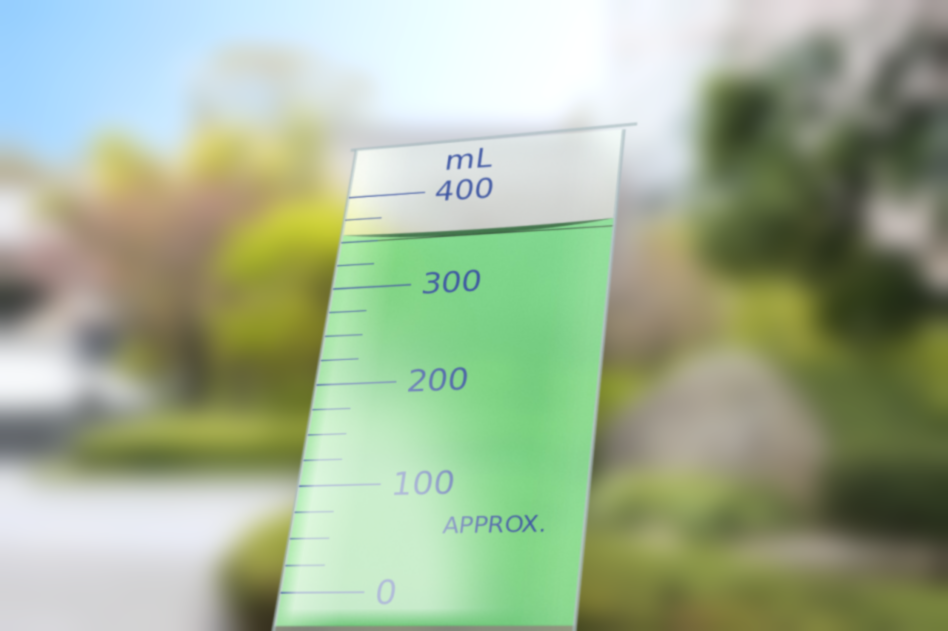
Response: 350 mL
